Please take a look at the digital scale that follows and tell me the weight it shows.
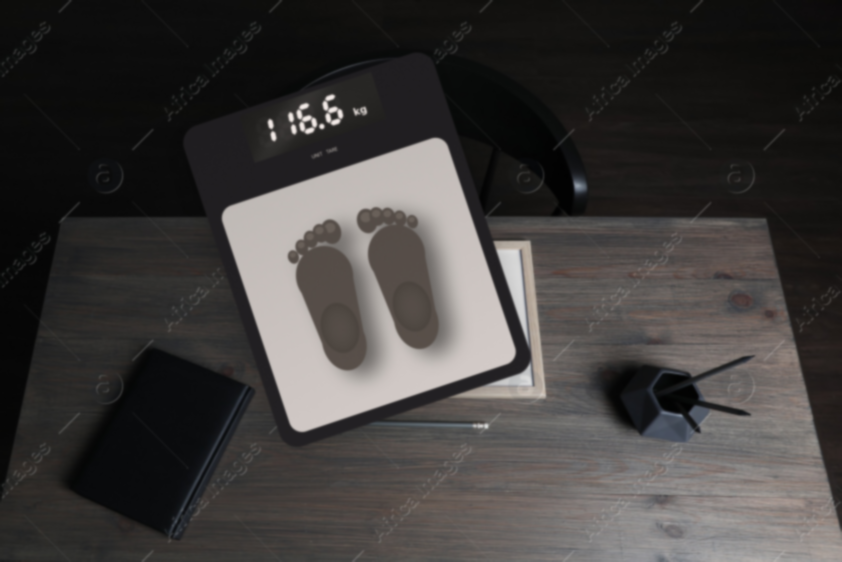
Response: 116.6 kg
